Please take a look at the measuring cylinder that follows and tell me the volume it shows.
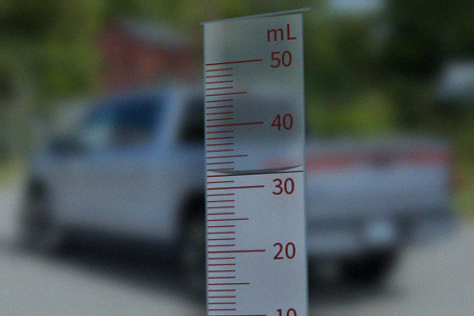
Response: 32 mL
